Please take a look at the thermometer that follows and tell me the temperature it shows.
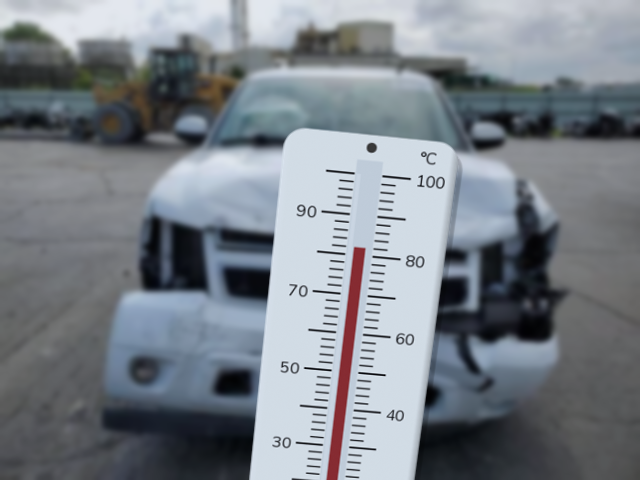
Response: 82 °C
